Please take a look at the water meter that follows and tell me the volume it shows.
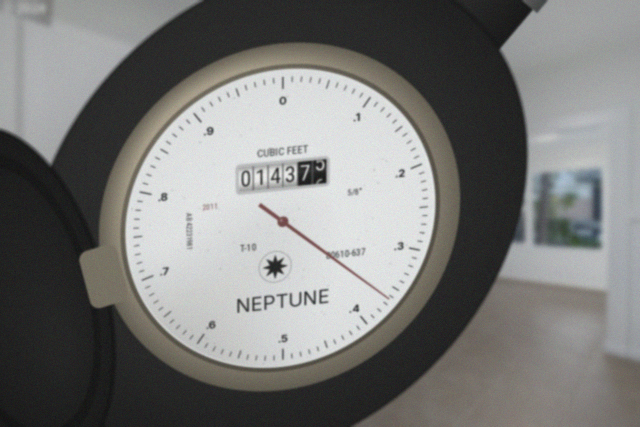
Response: 14375.36 ft³
